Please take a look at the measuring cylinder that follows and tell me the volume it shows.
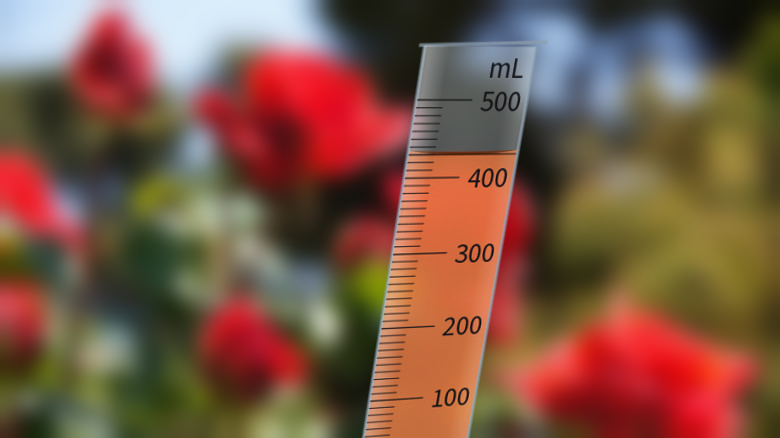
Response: 430 mL
